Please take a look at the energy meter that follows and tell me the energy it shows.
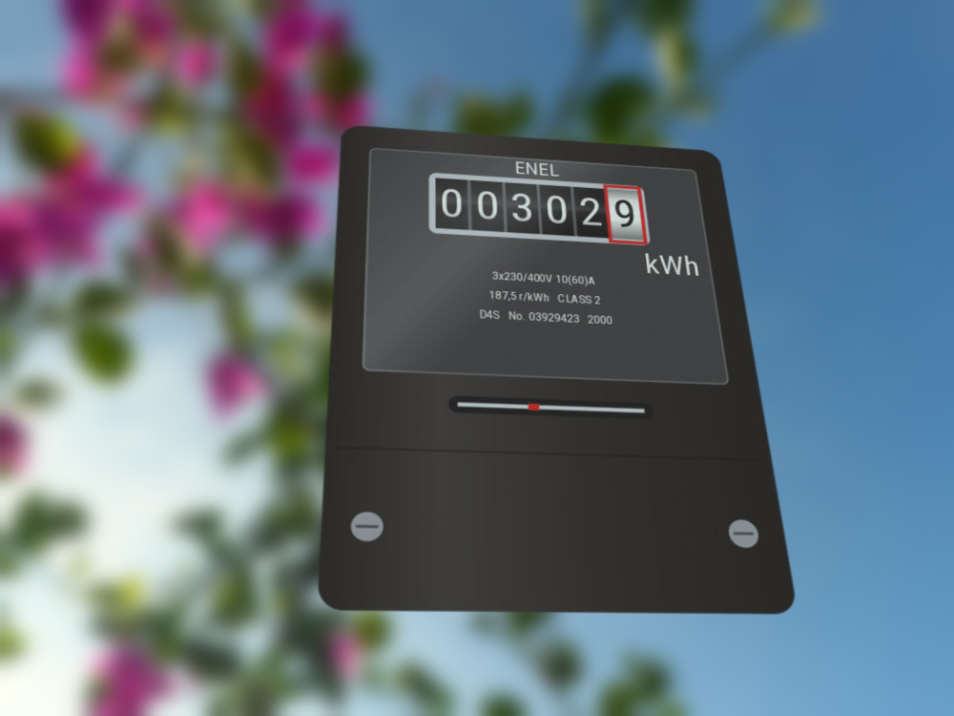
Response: 302.9 kWh
